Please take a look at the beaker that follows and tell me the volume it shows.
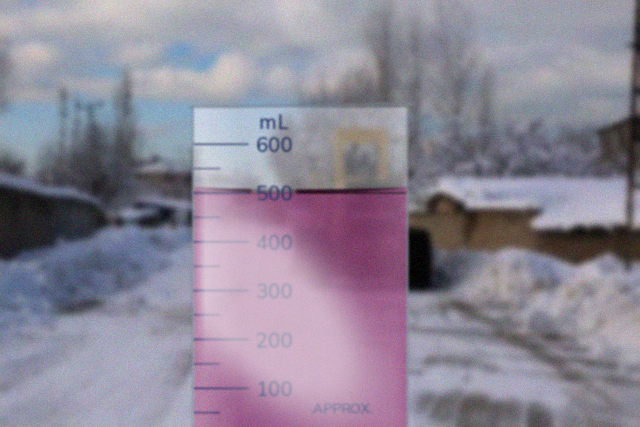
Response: 500 mL
